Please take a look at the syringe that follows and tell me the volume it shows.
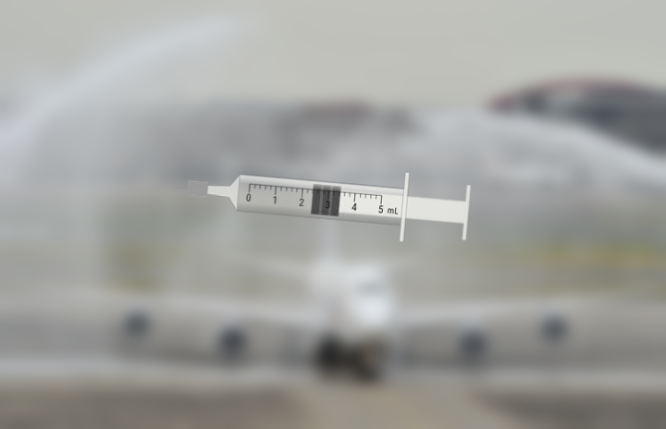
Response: 2.4 mL
